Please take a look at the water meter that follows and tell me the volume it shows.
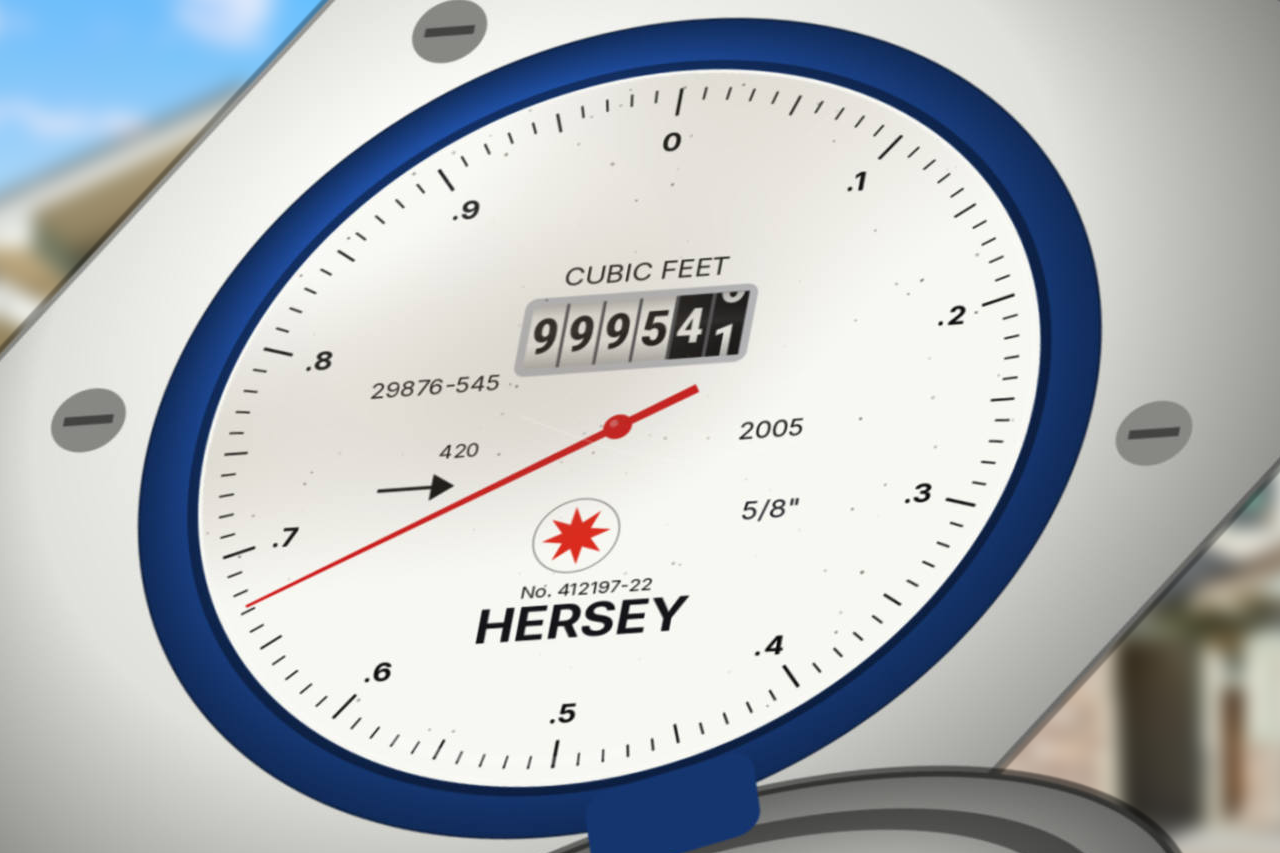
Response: 999540.67 ft³
